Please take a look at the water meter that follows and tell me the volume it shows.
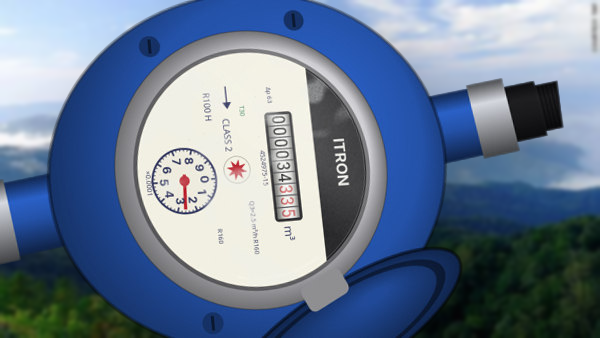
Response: 34.3352 m³
